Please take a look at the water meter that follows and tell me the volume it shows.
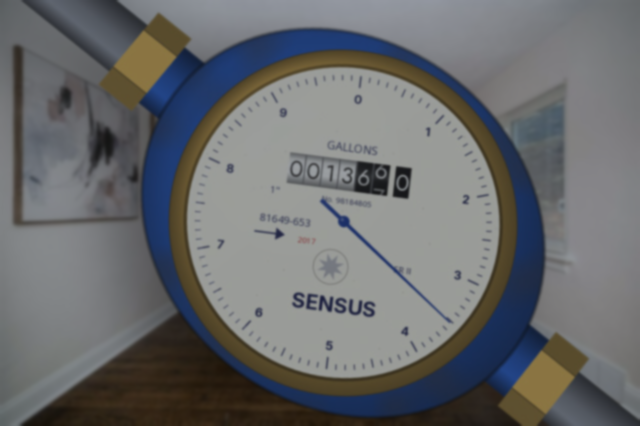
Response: 13663.5 gal
